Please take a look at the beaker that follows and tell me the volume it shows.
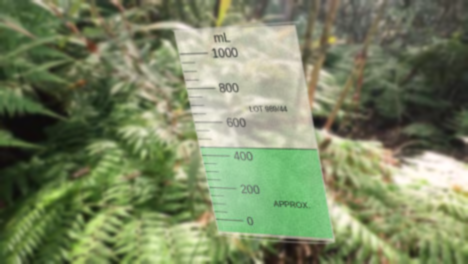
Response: 450 mL
